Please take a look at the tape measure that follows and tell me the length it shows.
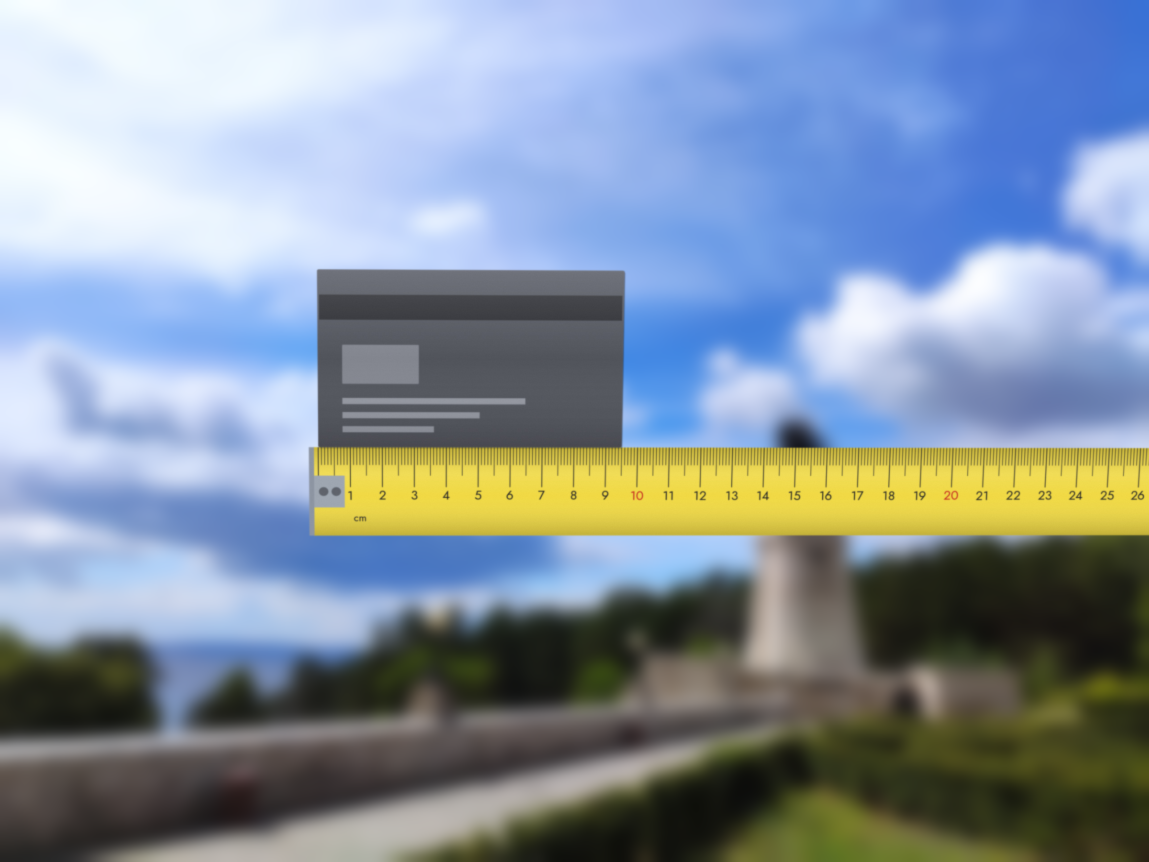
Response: 9.5 cm
